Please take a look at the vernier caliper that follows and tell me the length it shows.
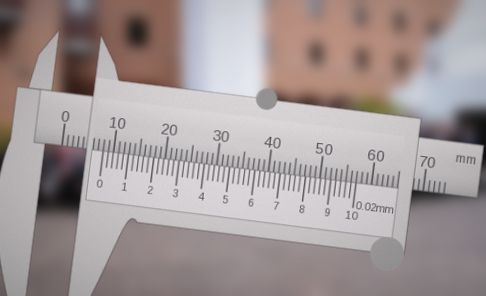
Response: 8.0 mm
